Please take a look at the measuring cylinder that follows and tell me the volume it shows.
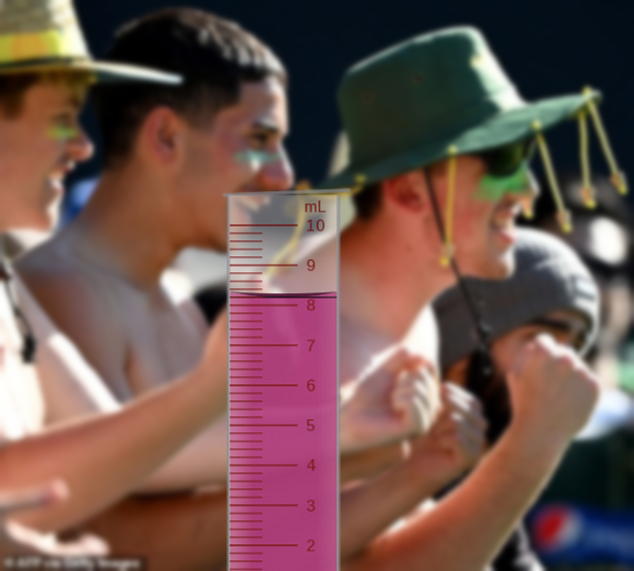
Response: 8.2 mL
